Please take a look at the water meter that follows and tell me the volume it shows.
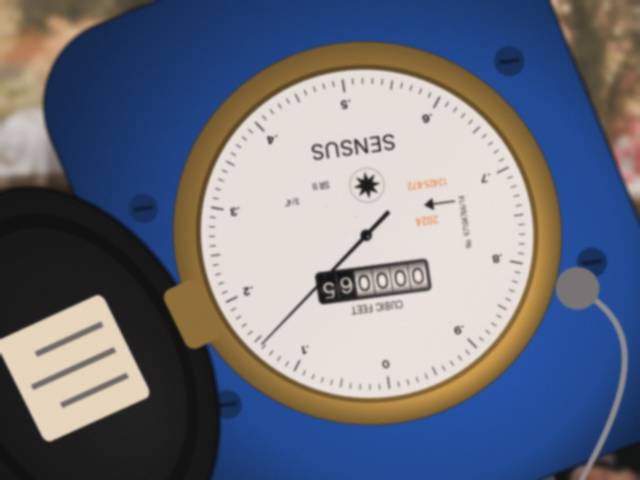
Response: 65.14 ft³
